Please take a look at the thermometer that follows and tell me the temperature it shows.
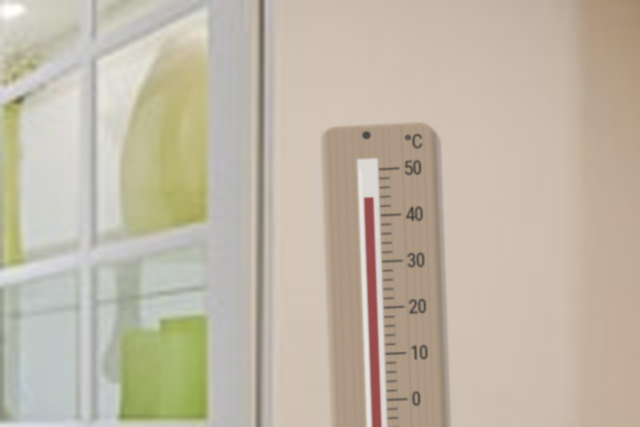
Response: 44 °C
